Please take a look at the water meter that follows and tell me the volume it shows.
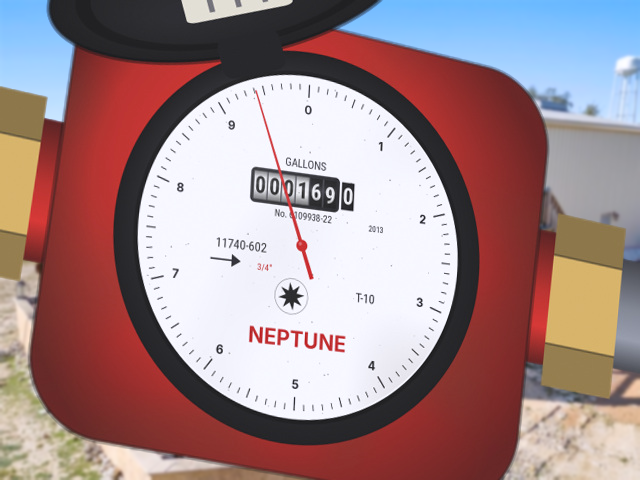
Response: 1689.4 gal
